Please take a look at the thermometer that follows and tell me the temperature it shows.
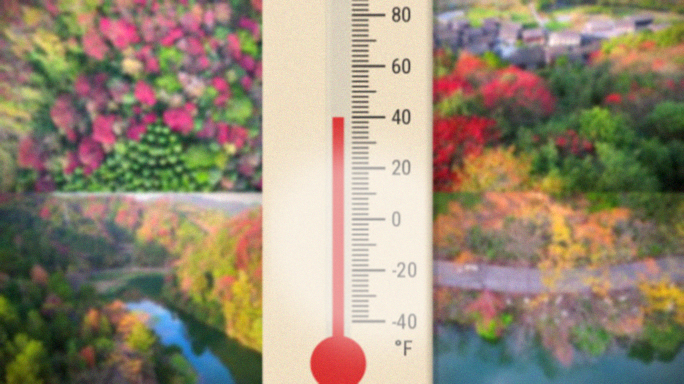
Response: 40 °F
